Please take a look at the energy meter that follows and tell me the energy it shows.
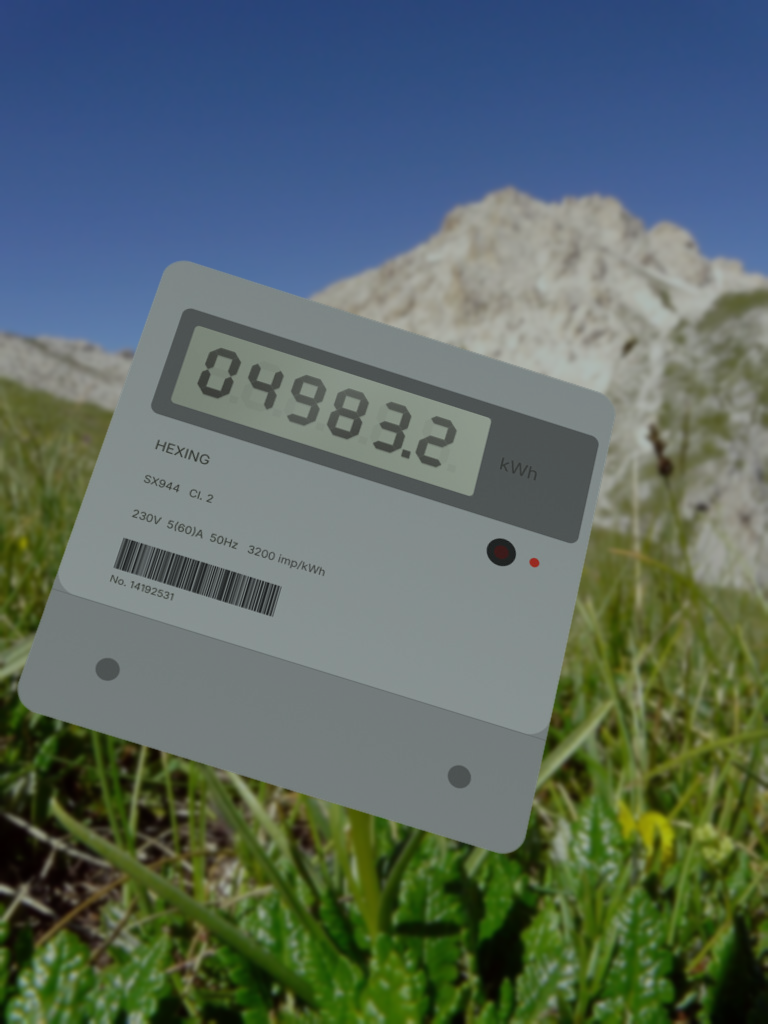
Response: 4983.2 kWh
